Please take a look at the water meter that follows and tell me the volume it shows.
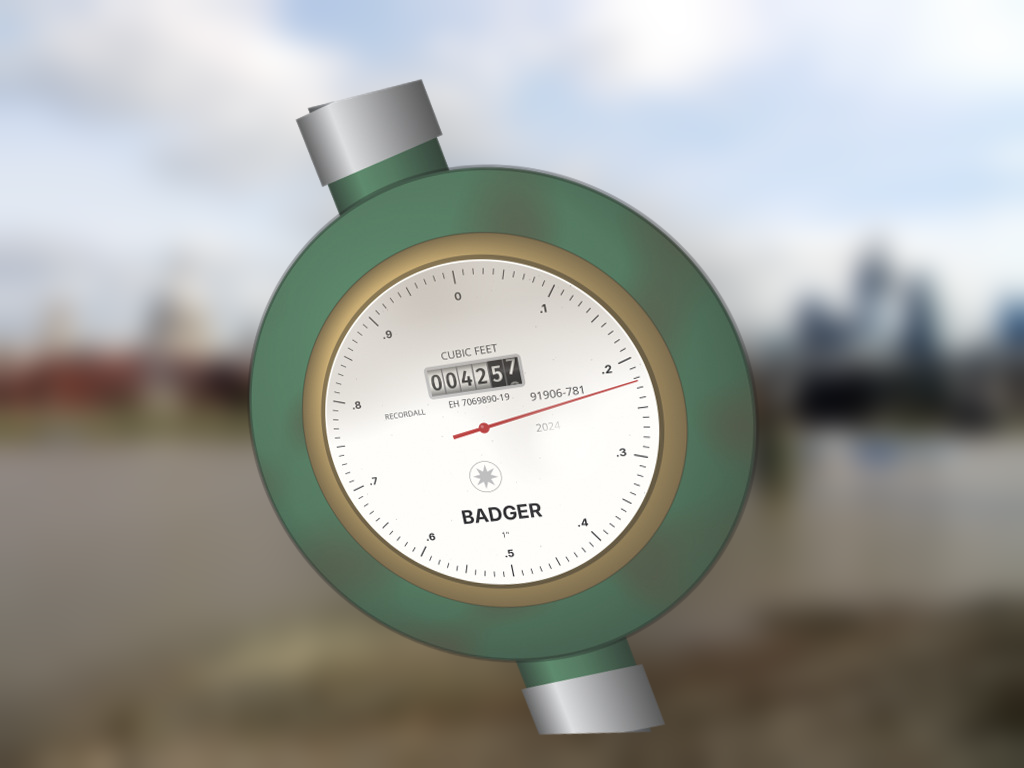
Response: 4257.22 ft³
